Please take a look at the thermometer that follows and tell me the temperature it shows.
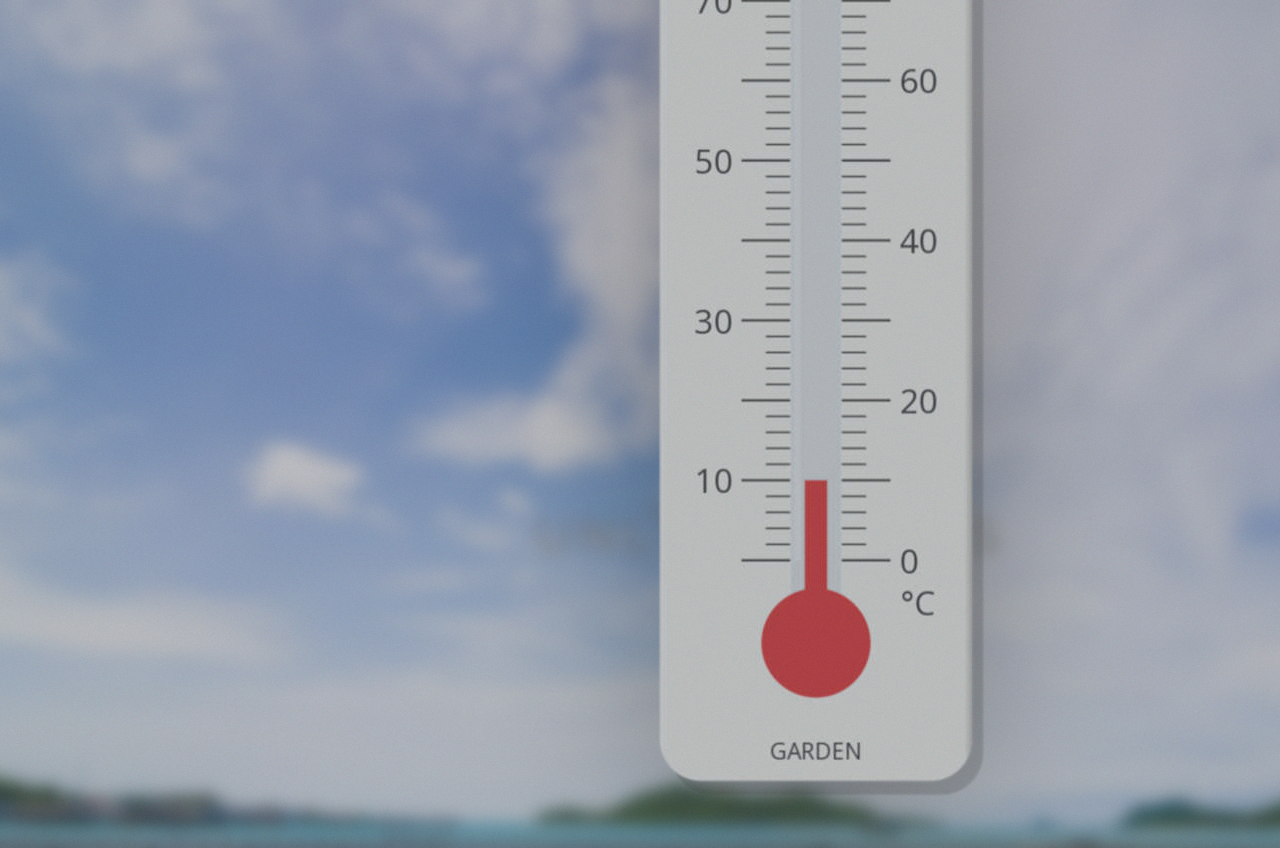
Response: 10 °C
